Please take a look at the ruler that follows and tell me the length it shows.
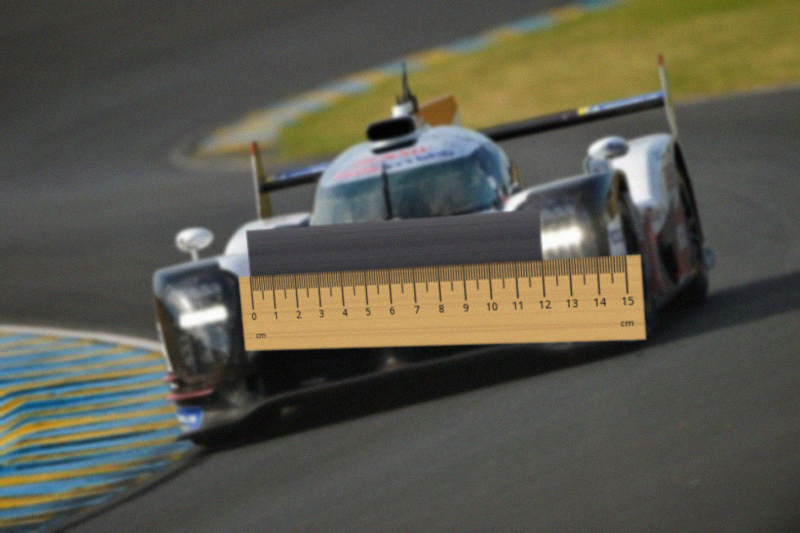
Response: 12 cm
